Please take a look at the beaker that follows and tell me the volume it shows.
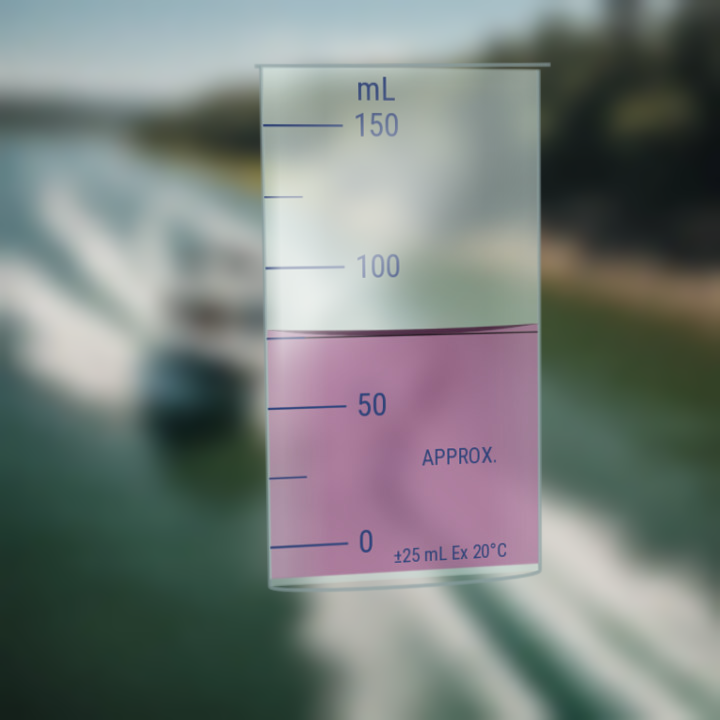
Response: 75 mL
